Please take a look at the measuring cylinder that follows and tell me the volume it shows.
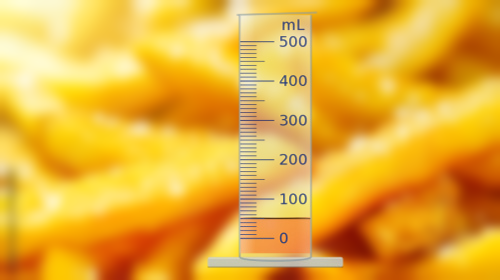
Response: 50 mL
